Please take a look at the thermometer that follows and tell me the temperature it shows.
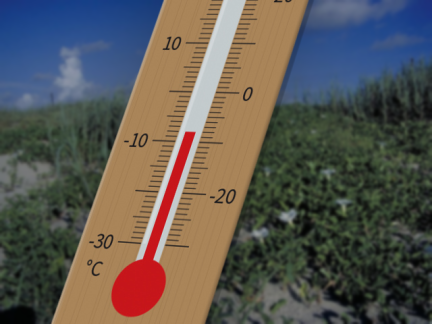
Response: -8 °C
